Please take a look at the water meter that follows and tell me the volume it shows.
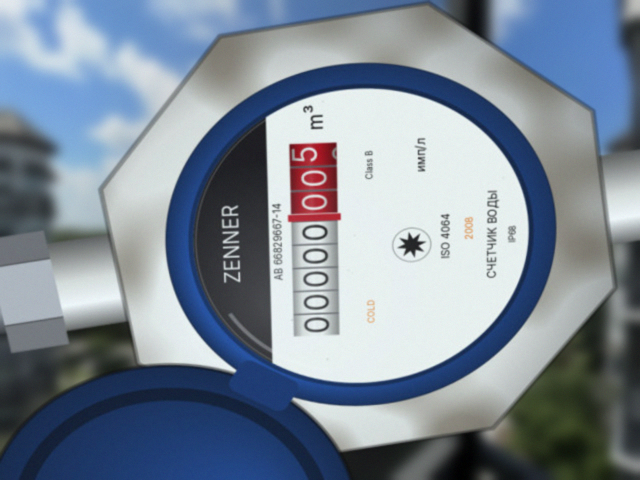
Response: 0.005 m³
